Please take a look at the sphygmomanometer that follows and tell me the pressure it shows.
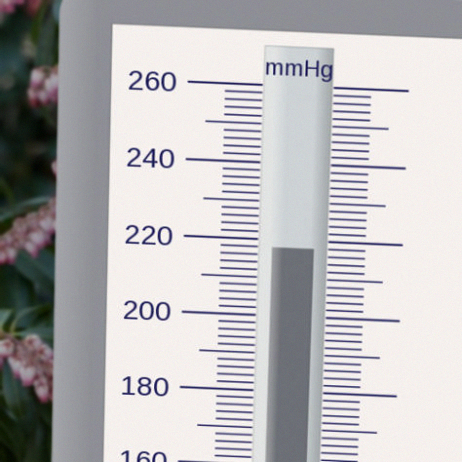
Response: 218 mmHg
